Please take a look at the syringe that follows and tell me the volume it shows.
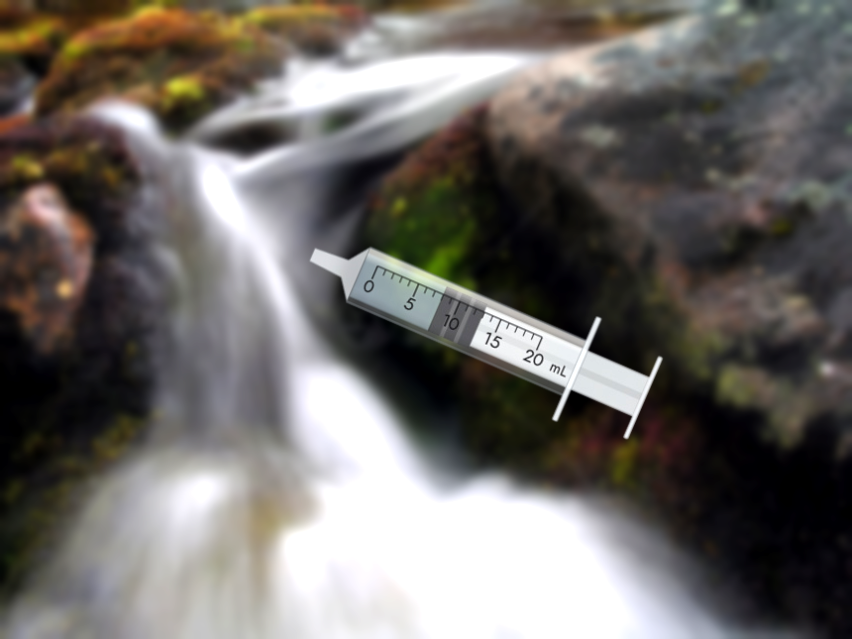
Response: 8 mL
